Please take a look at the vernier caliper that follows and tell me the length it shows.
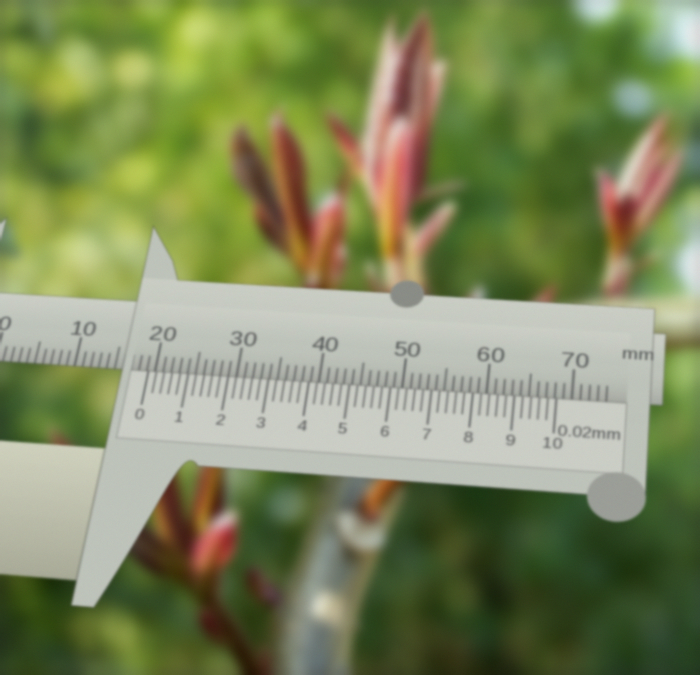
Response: 19.2 mm
